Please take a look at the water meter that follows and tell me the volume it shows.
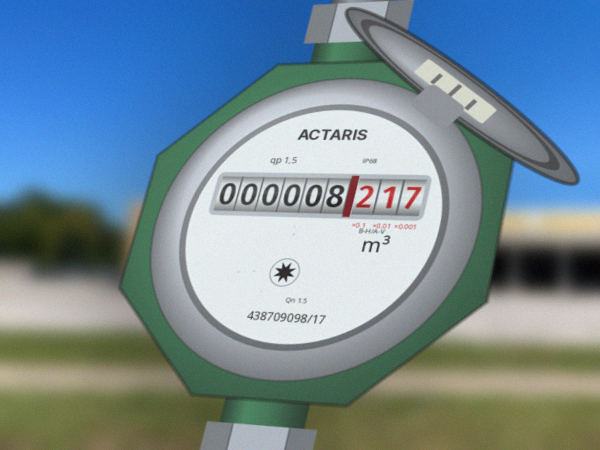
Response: 8.217 m³
